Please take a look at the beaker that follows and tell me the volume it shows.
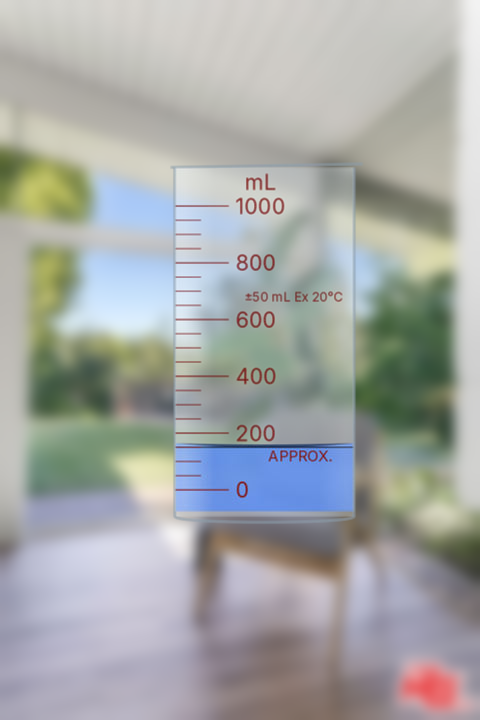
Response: 150 mL
